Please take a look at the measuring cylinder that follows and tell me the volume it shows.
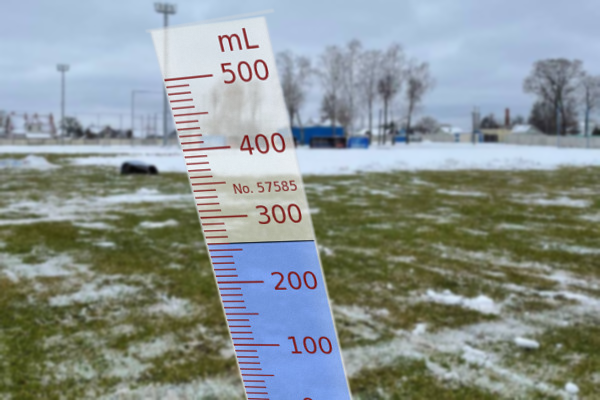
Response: 260 mL
